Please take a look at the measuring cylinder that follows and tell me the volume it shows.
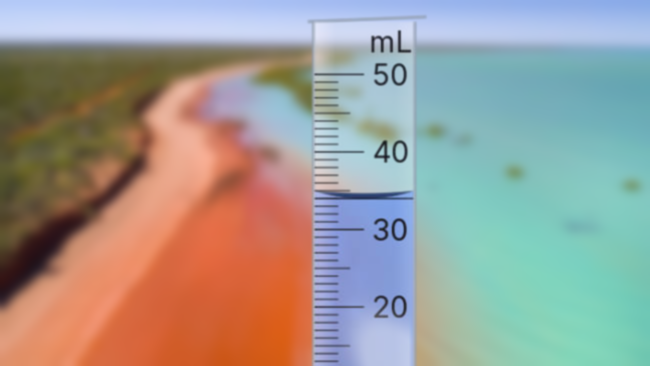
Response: 34 mL
